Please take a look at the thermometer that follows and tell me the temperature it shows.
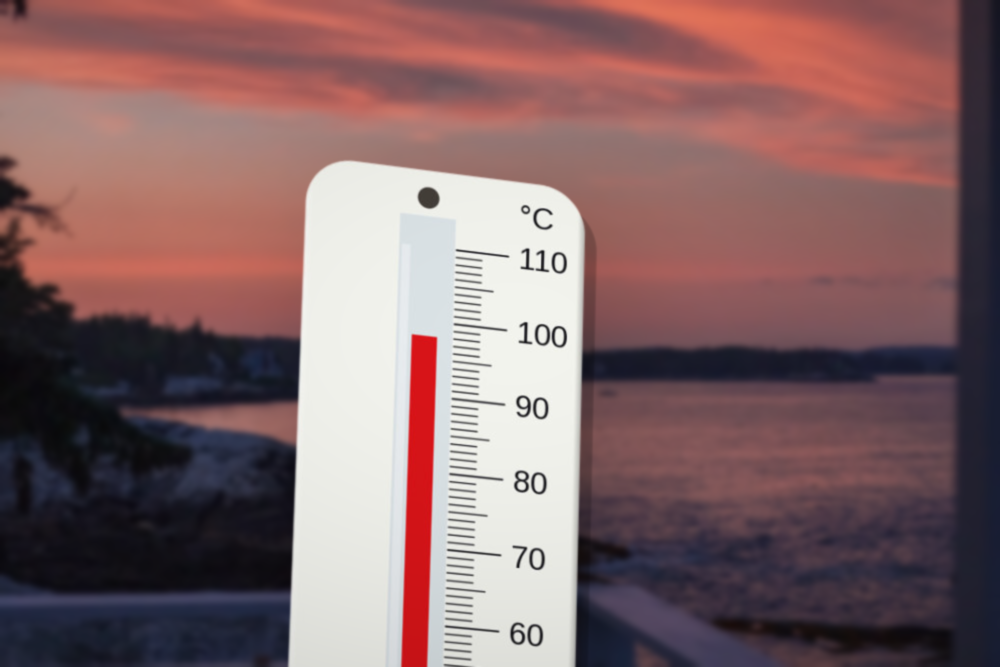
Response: 98 °C
